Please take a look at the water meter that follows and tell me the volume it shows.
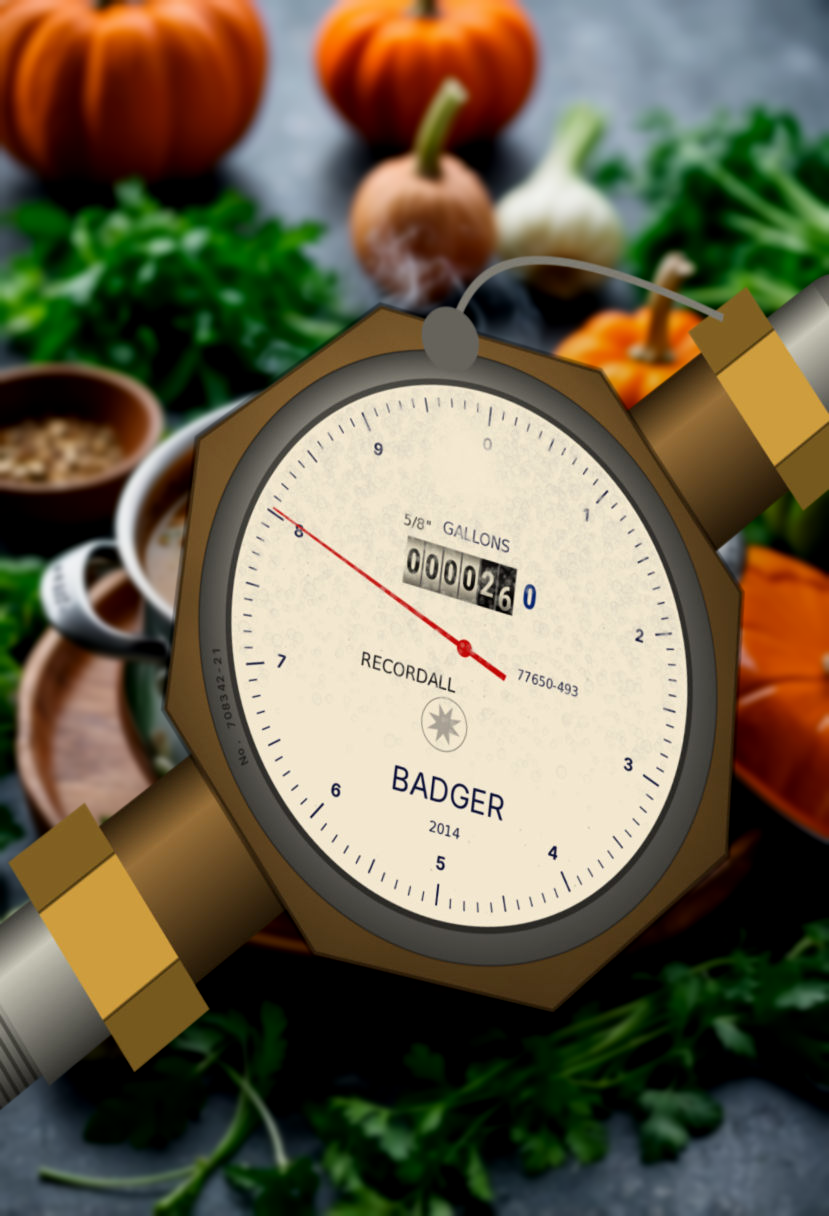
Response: 258.0 gal
